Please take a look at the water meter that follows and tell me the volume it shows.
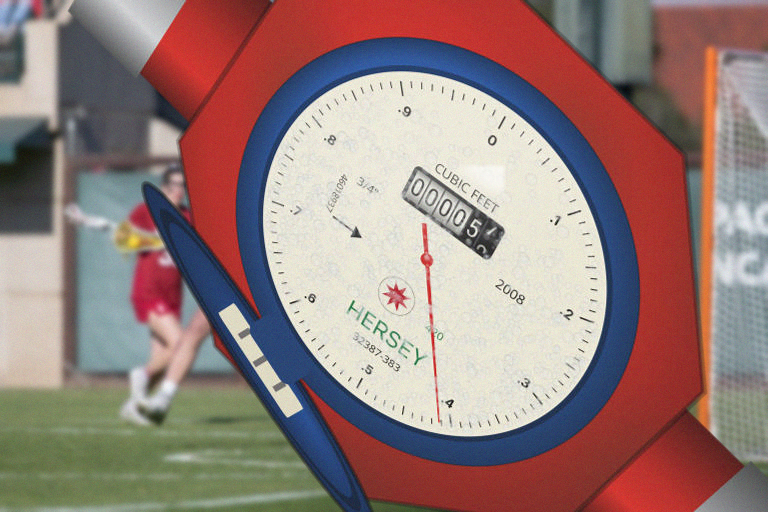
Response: 57.41 ft³
